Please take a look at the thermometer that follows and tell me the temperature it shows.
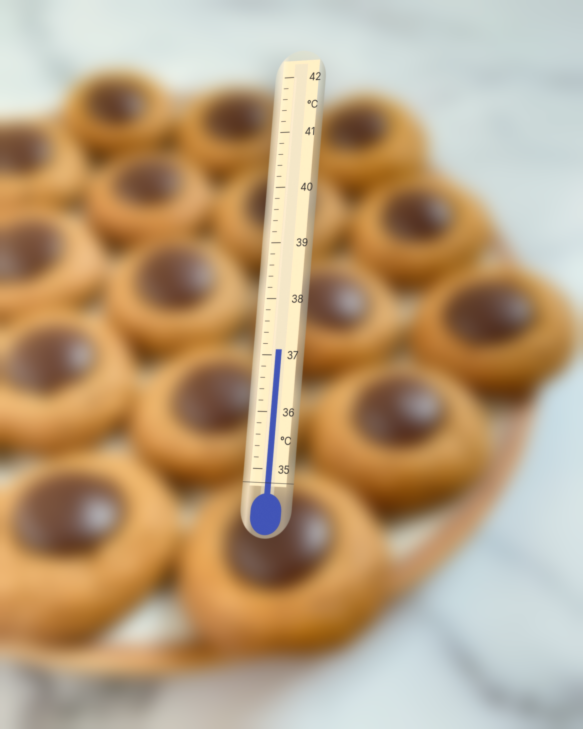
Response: 37.1 °C
